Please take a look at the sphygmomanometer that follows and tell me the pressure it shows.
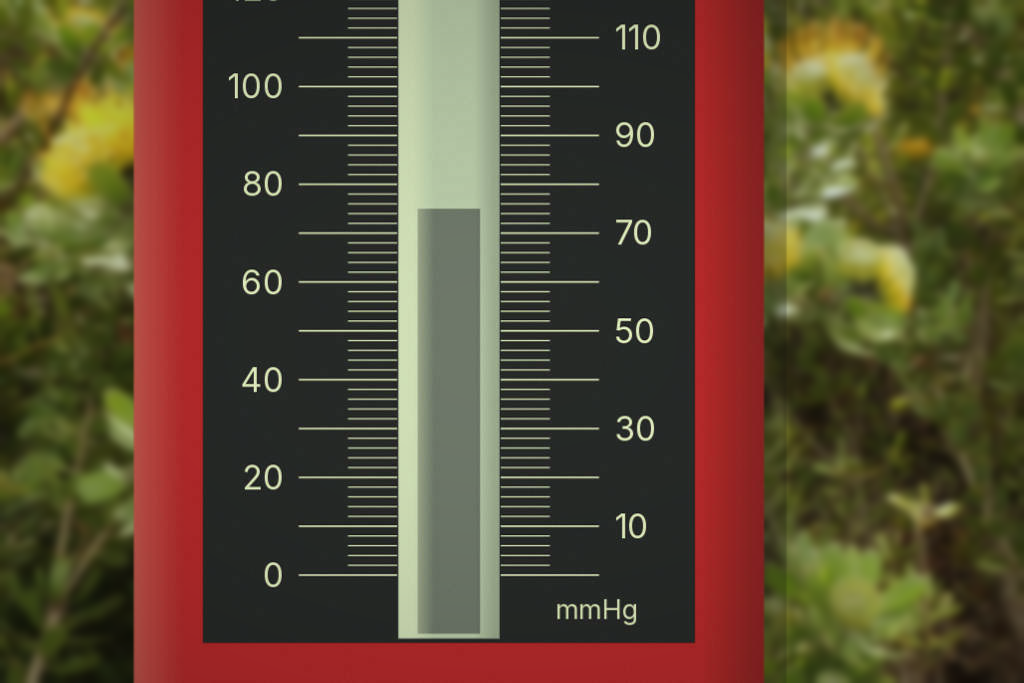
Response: 75 mmHg
